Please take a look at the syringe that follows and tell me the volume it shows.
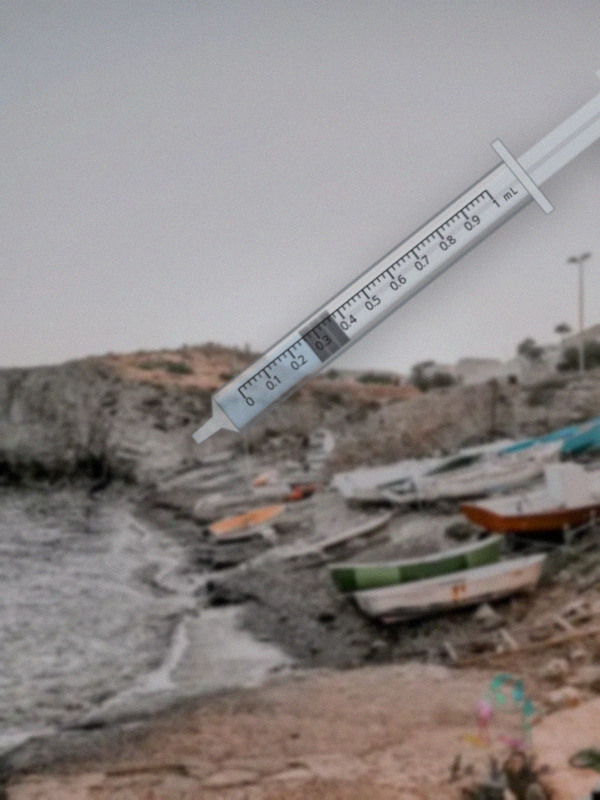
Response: 0.26 mL
